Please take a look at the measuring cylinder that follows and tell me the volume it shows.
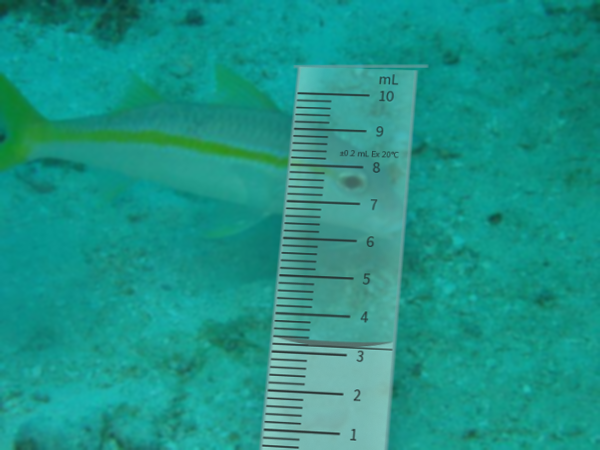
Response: 3.2 mL
